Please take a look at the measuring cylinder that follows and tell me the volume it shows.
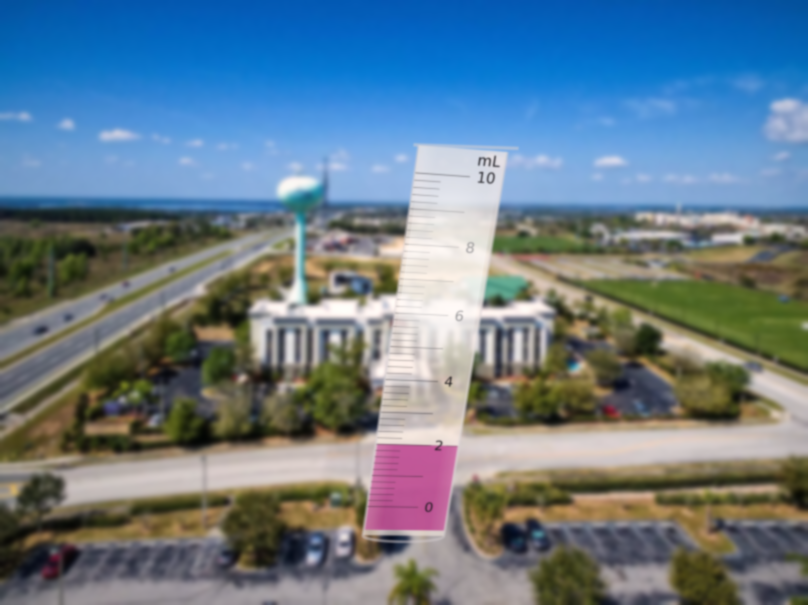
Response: 2 mL
